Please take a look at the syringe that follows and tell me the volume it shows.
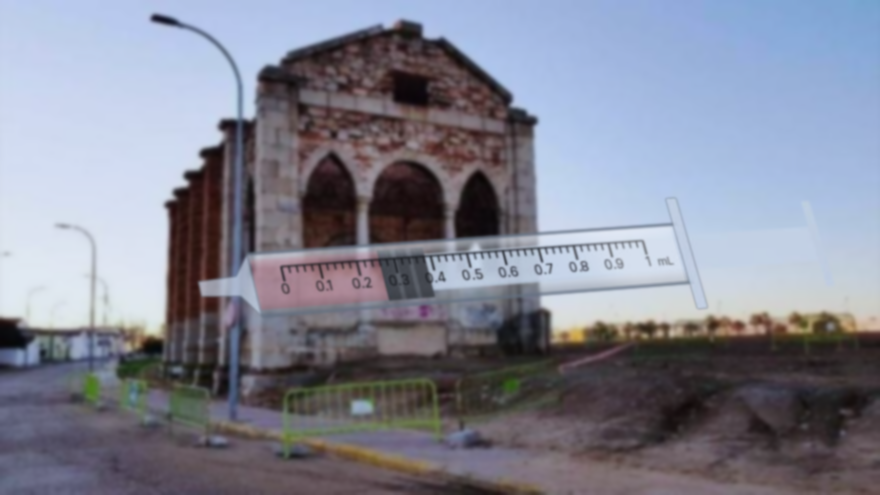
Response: 0.26 mL
